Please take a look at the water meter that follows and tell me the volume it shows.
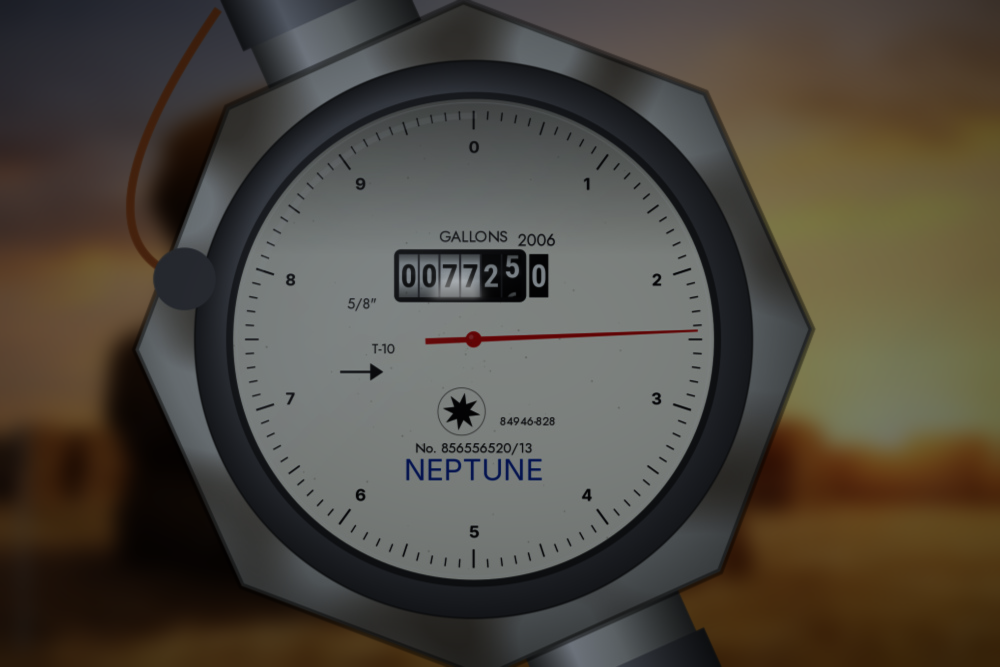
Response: 77252.4 gal
